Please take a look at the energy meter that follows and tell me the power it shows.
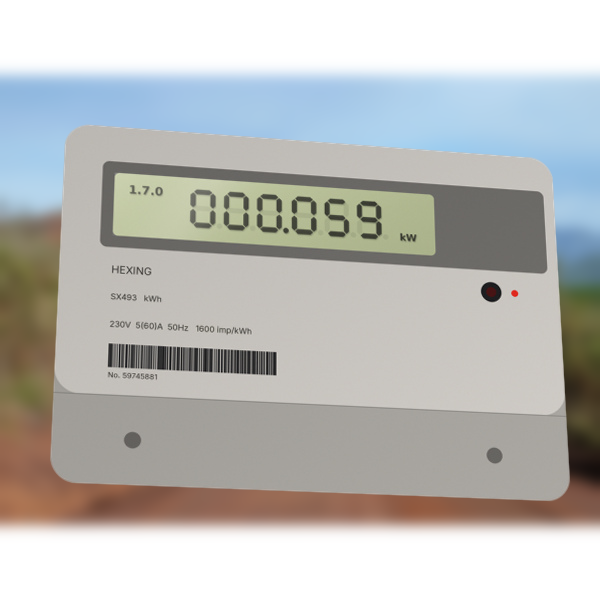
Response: 0.059 kW
